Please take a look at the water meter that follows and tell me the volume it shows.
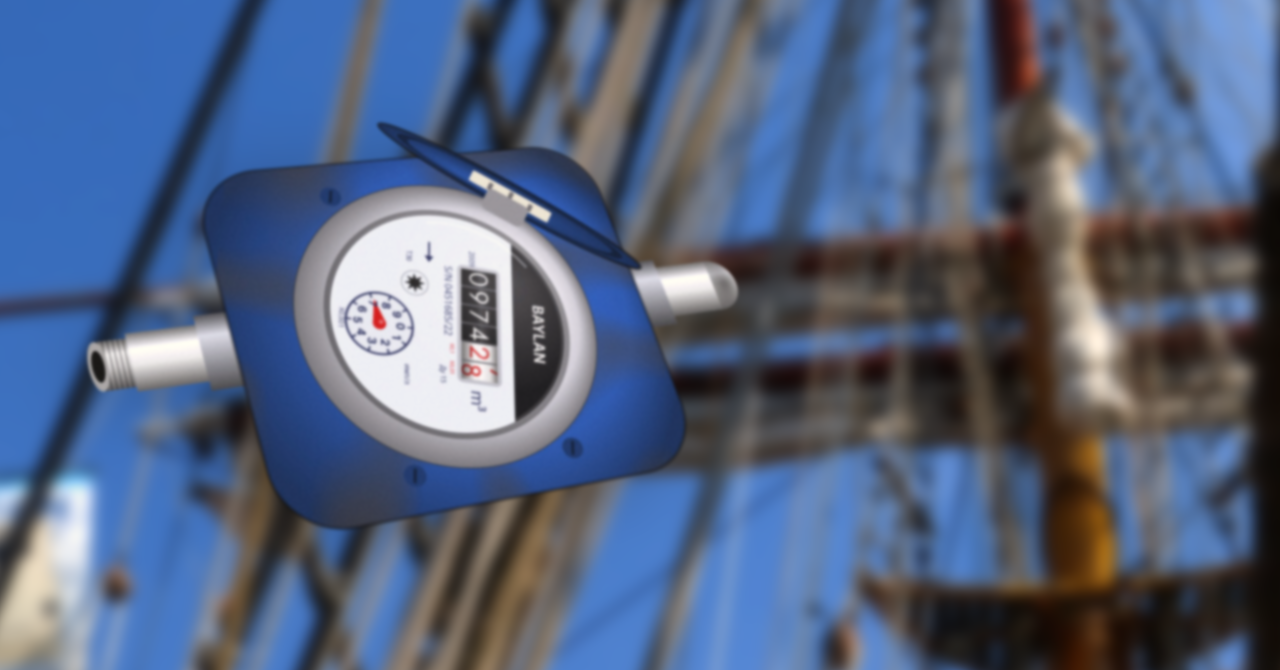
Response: 974.277 m³
